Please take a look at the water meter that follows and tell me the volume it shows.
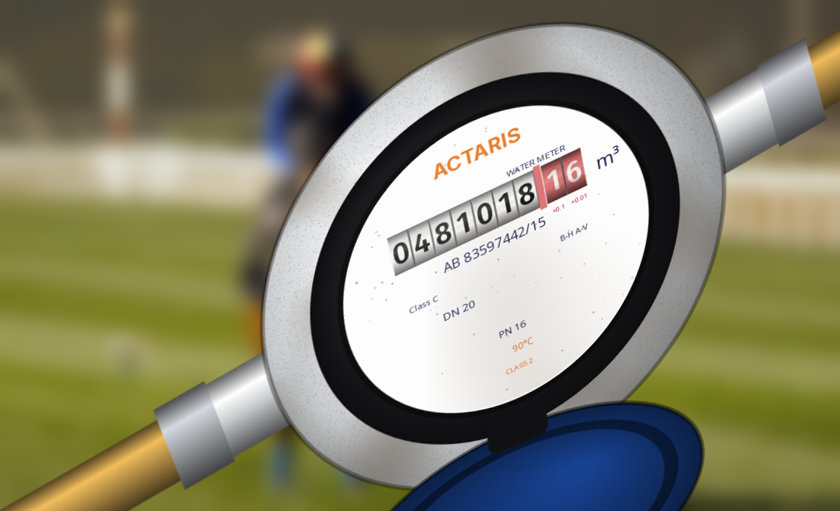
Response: 481018.16 m³
